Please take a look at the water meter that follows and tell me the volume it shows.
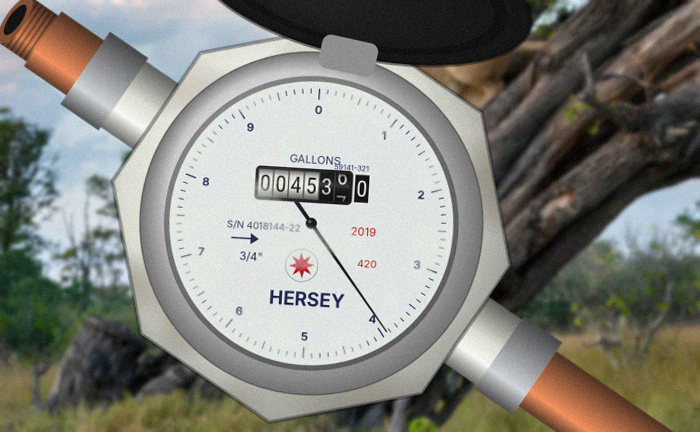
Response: 45363.9 gal
